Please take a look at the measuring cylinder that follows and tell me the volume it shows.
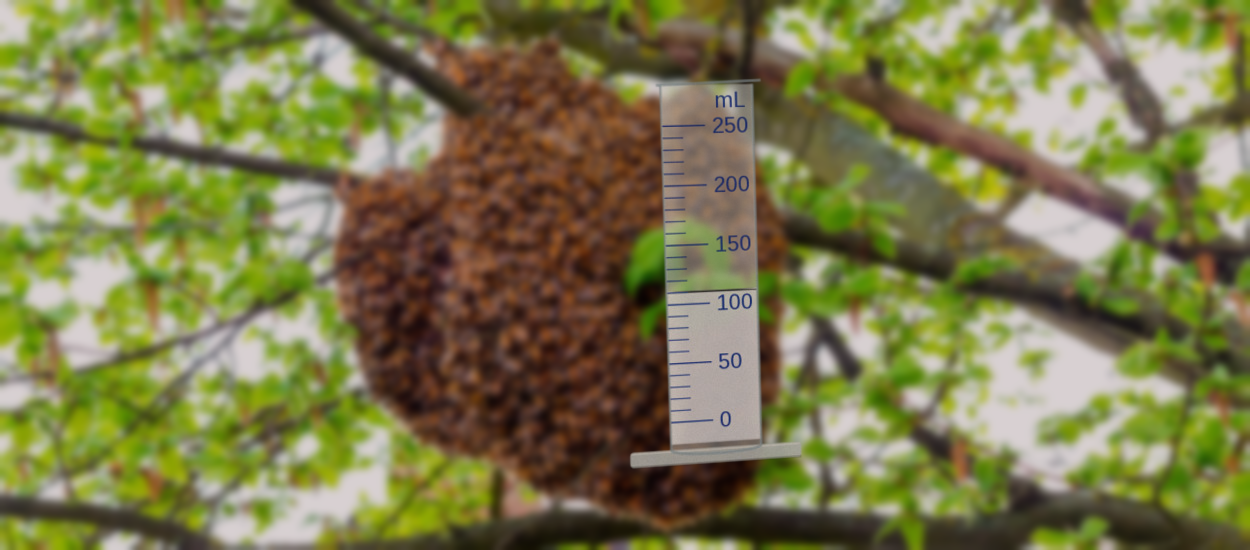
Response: 110 mL
